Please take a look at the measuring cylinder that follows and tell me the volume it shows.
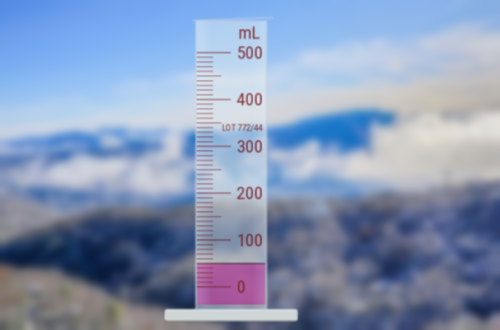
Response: 50 mL
